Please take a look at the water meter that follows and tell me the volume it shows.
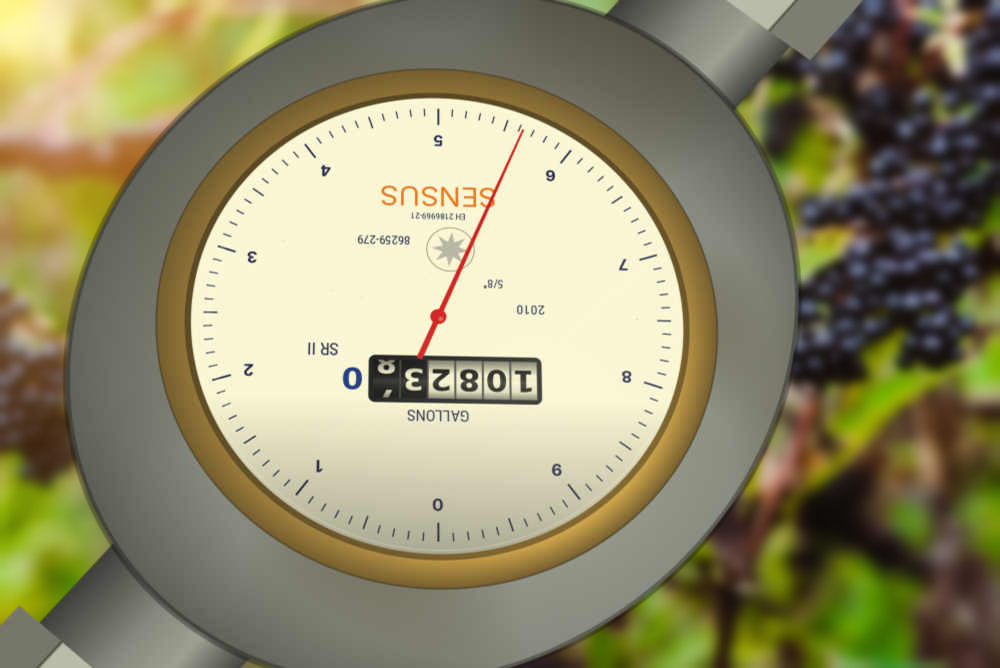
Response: 1082375.6 gal
